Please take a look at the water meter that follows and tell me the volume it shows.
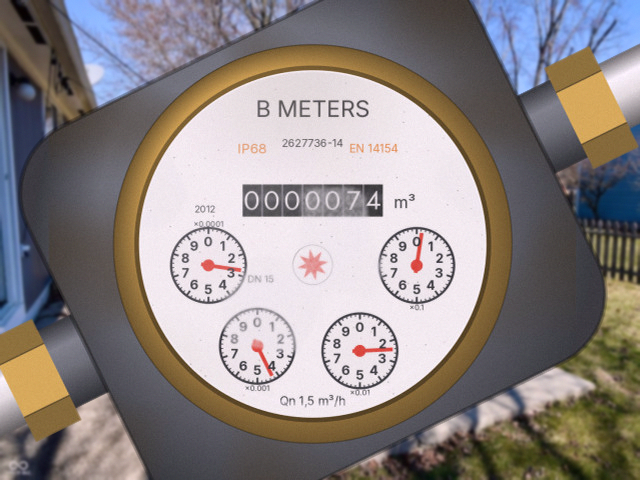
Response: 74.0242 m³
